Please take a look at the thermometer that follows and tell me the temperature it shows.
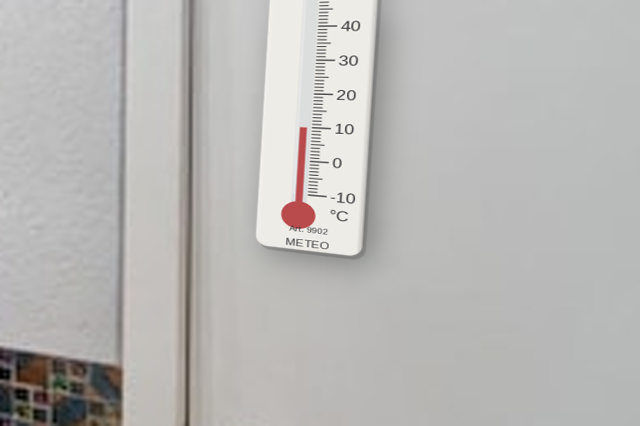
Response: 10 °C
